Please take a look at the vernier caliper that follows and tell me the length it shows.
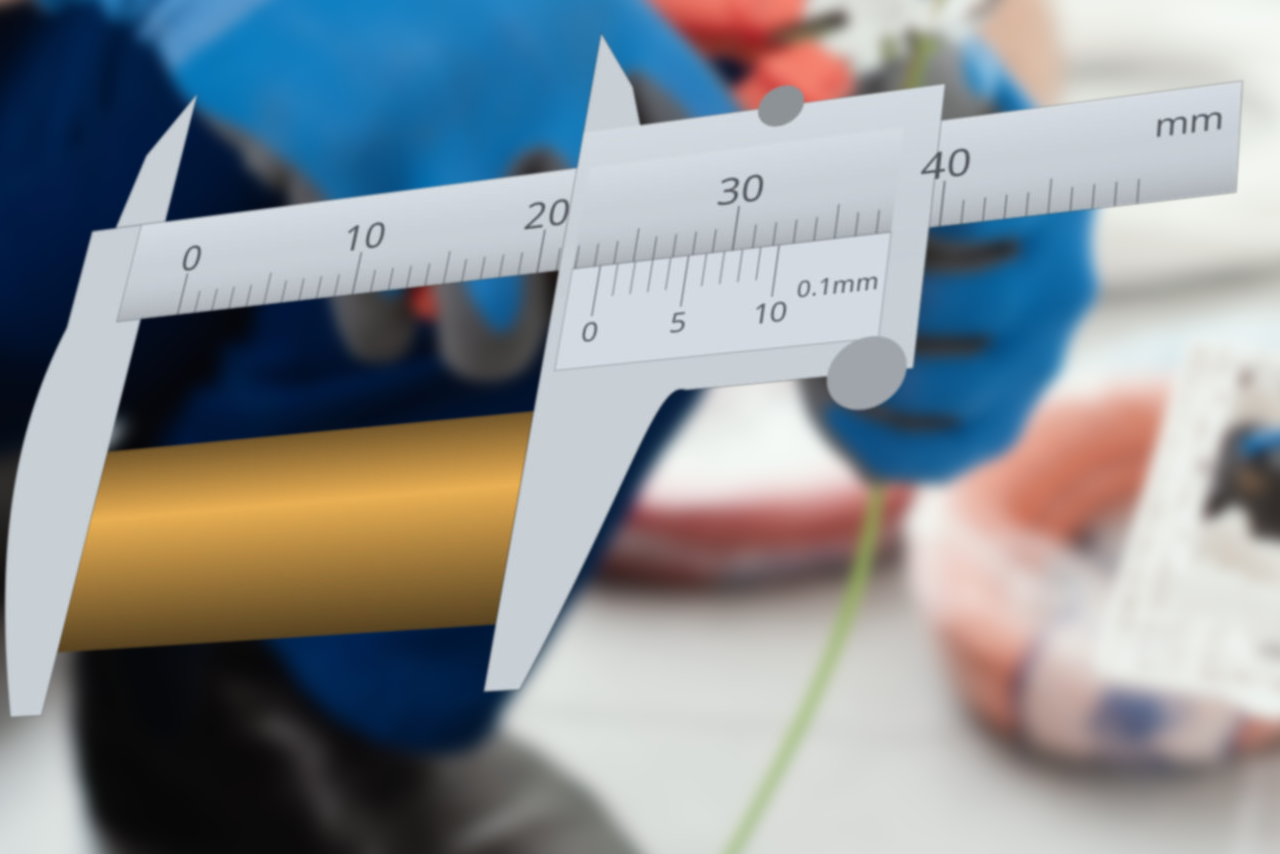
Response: 23.3 mm
